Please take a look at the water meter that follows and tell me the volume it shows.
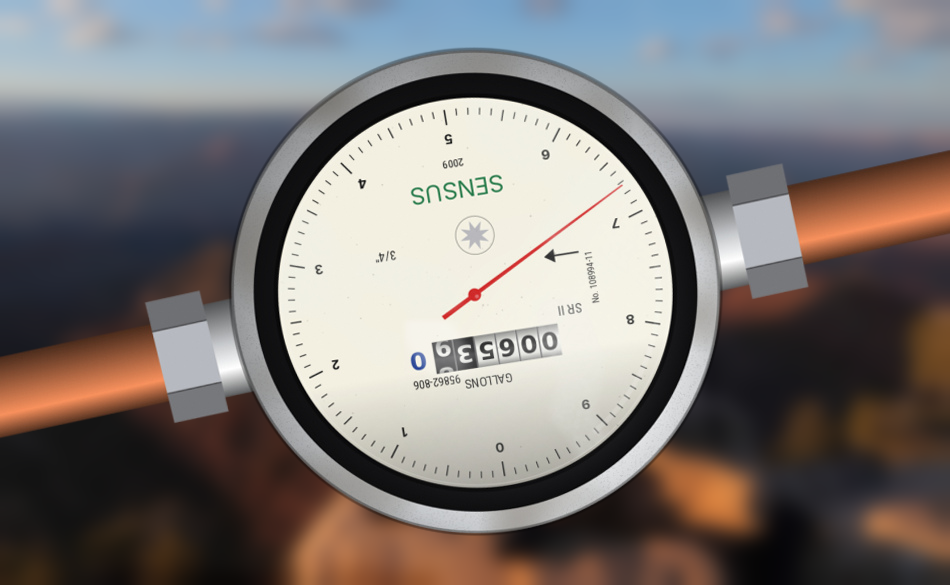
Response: 65386.7 gal
